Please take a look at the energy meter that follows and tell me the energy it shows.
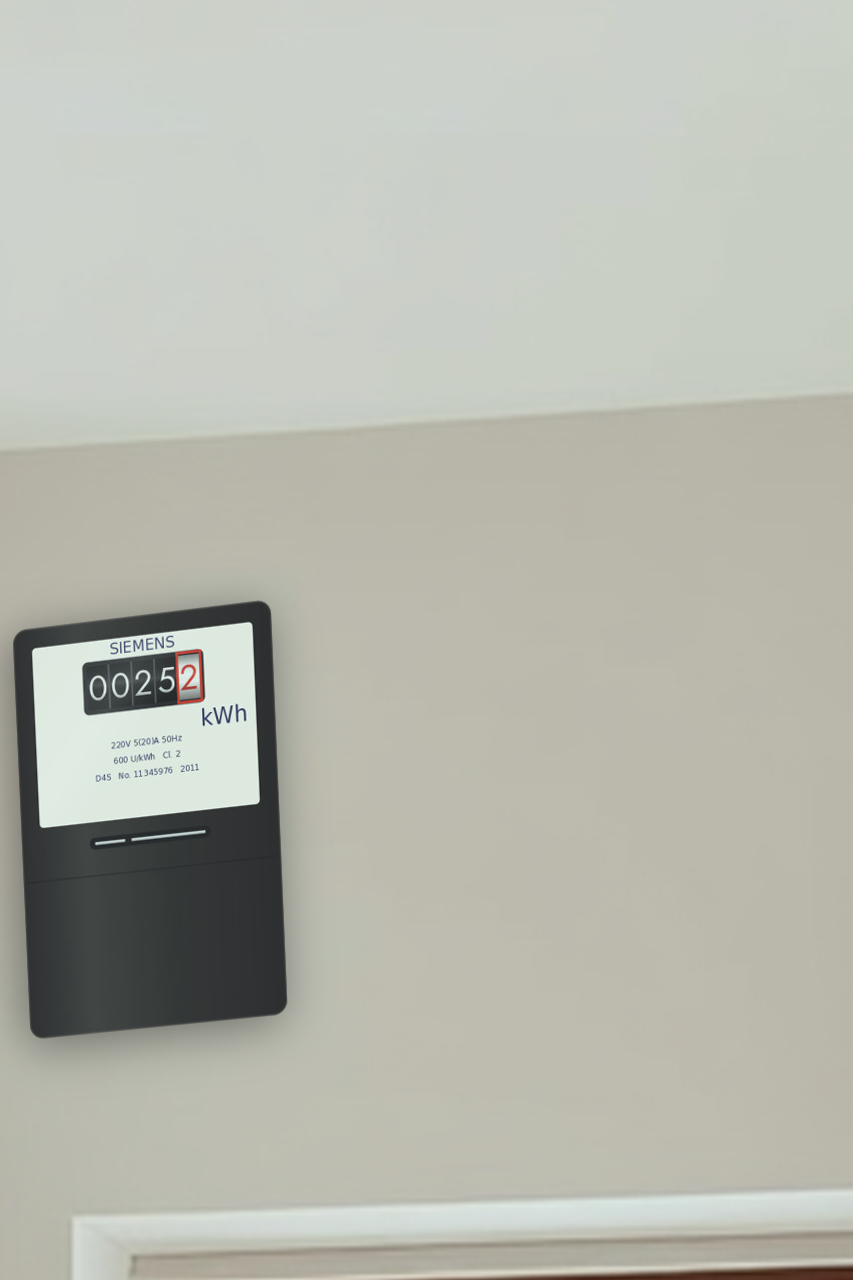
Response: 25.2 kWh
